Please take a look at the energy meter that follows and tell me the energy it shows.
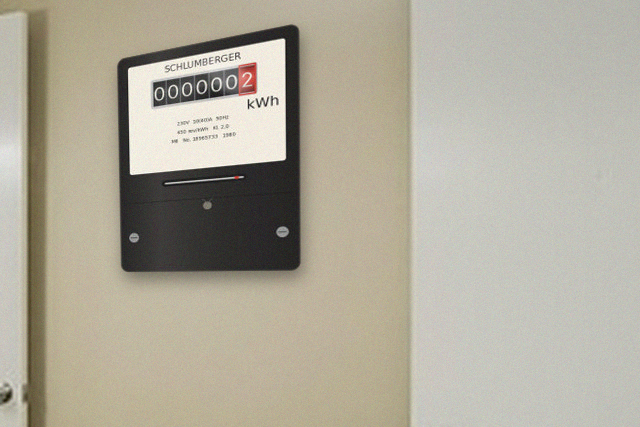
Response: 0.2 kWh
